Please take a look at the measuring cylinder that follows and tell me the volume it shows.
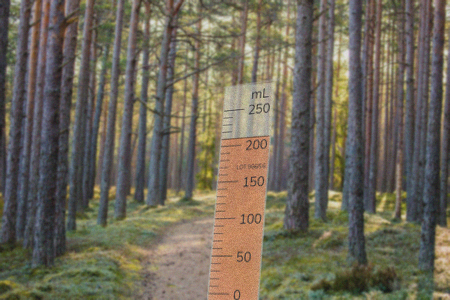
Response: 210 mL
